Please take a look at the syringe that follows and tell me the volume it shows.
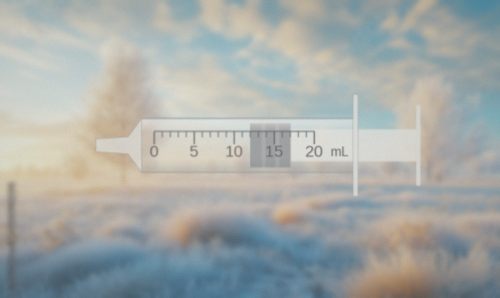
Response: 12 mL
